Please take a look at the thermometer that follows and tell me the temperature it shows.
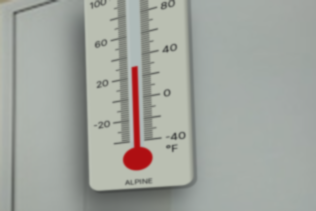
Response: 30 °F
